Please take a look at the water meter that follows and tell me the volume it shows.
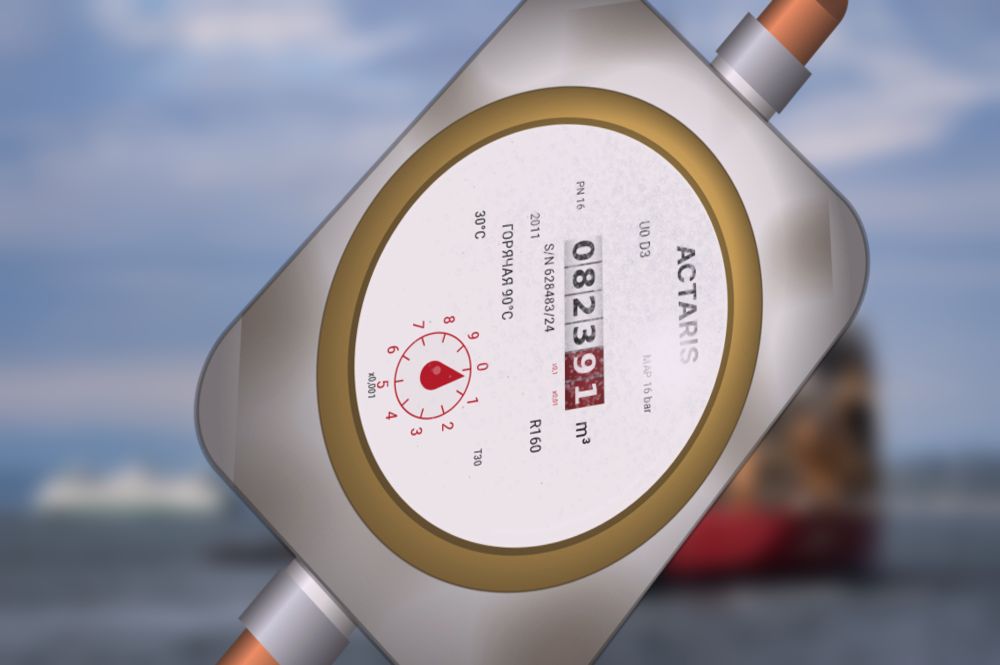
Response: 823.910 m³
